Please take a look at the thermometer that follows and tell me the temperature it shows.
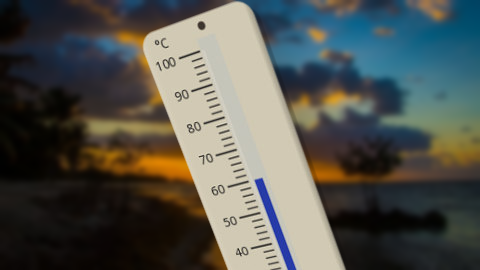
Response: 60 °C
